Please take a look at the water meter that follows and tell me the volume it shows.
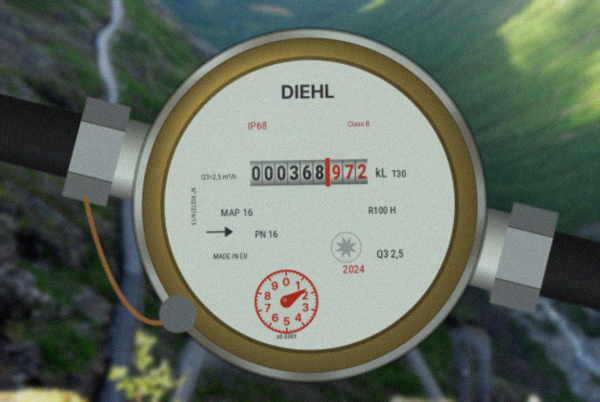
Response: 368.9721 kL
